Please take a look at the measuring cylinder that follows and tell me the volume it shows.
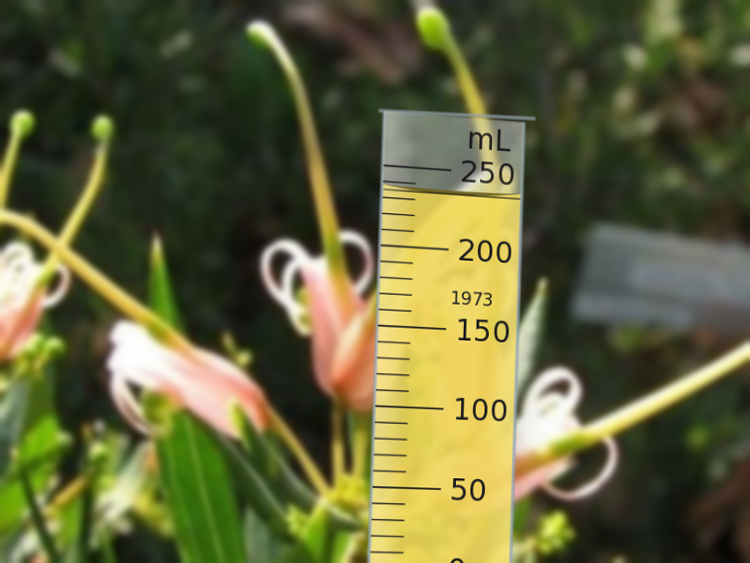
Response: 235 mL
